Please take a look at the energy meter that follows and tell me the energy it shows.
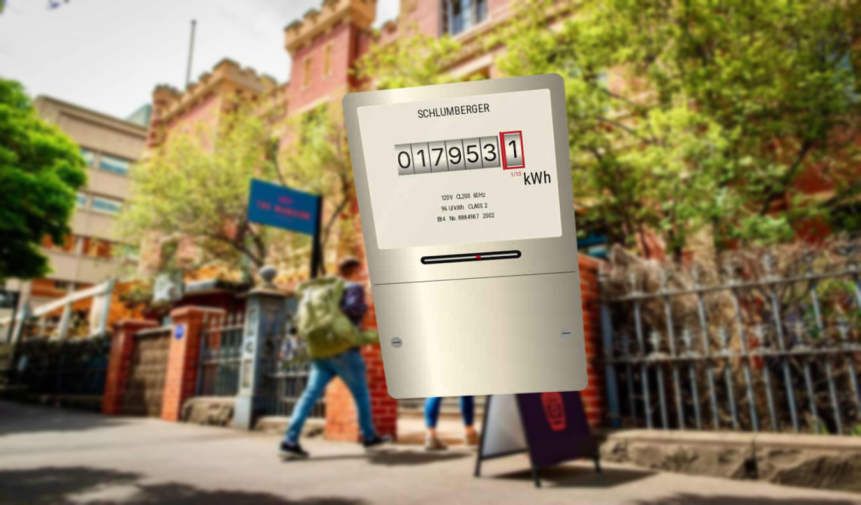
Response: 17953.1 kWh
